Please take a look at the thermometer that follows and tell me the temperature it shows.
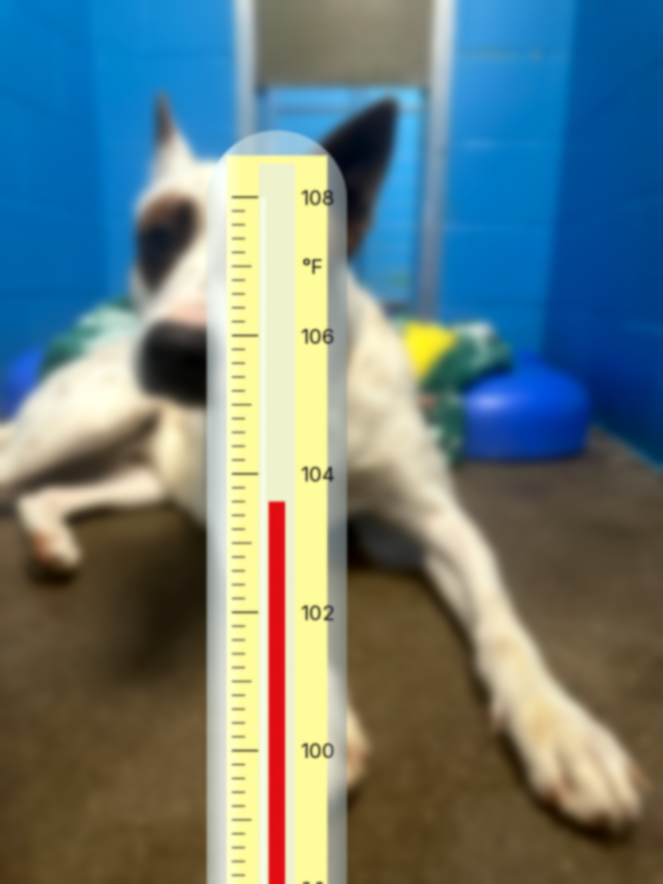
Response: 103.6 °F
